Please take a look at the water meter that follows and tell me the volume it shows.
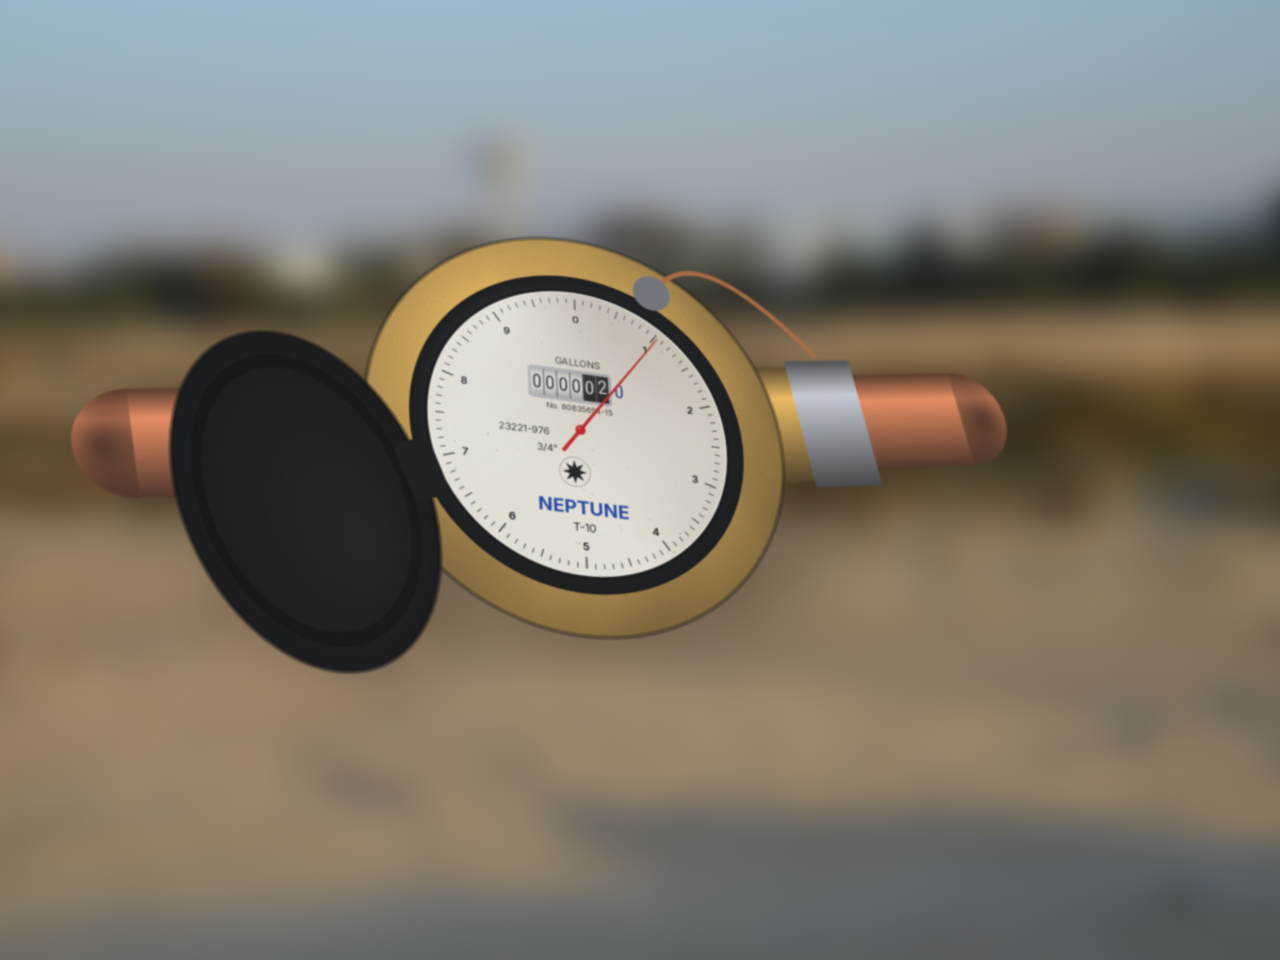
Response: 21.0 gal
